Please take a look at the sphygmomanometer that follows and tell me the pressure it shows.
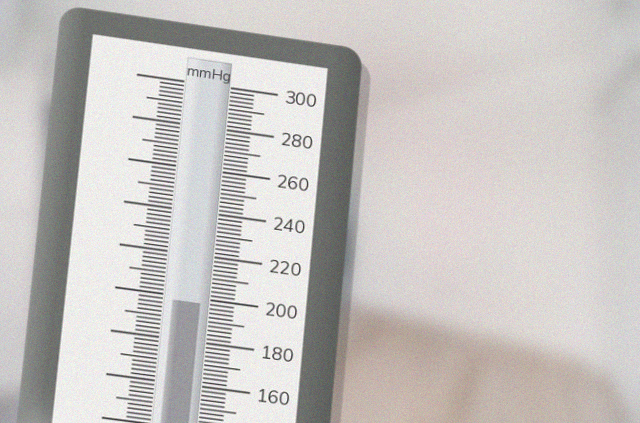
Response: 198 mmHg
